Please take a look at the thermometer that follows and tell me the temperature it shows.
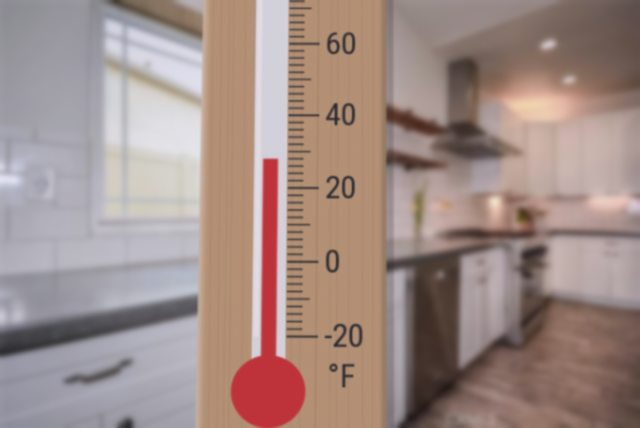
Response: 28 °F
